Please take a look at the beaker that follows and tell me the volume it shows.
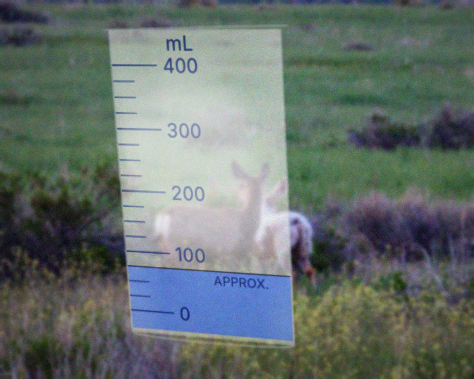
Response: 75 mL
